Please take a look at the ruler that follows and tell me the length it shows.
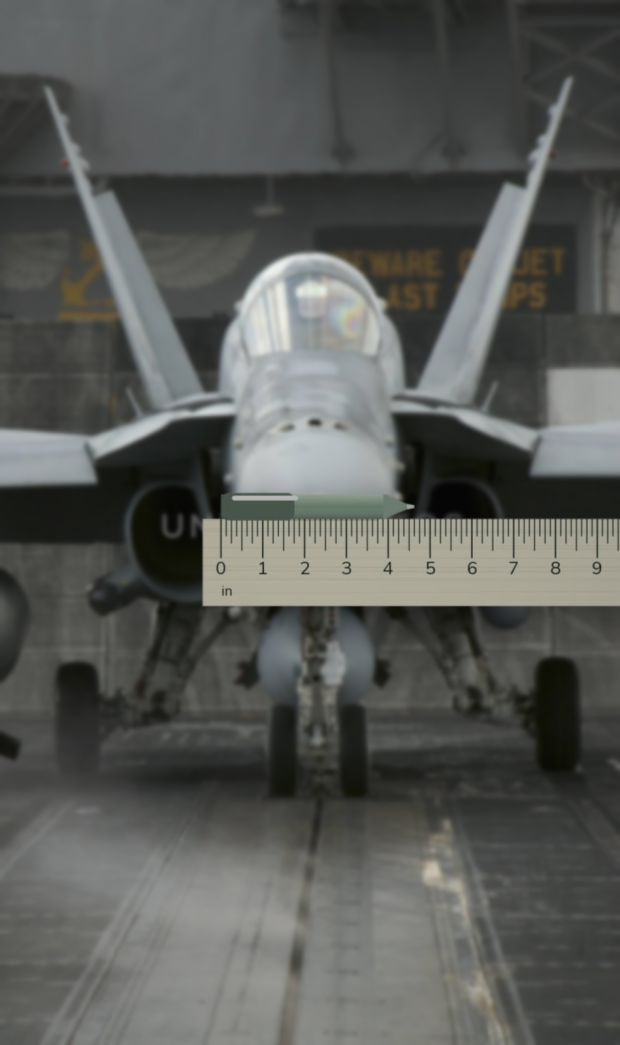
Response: 4.625 in
